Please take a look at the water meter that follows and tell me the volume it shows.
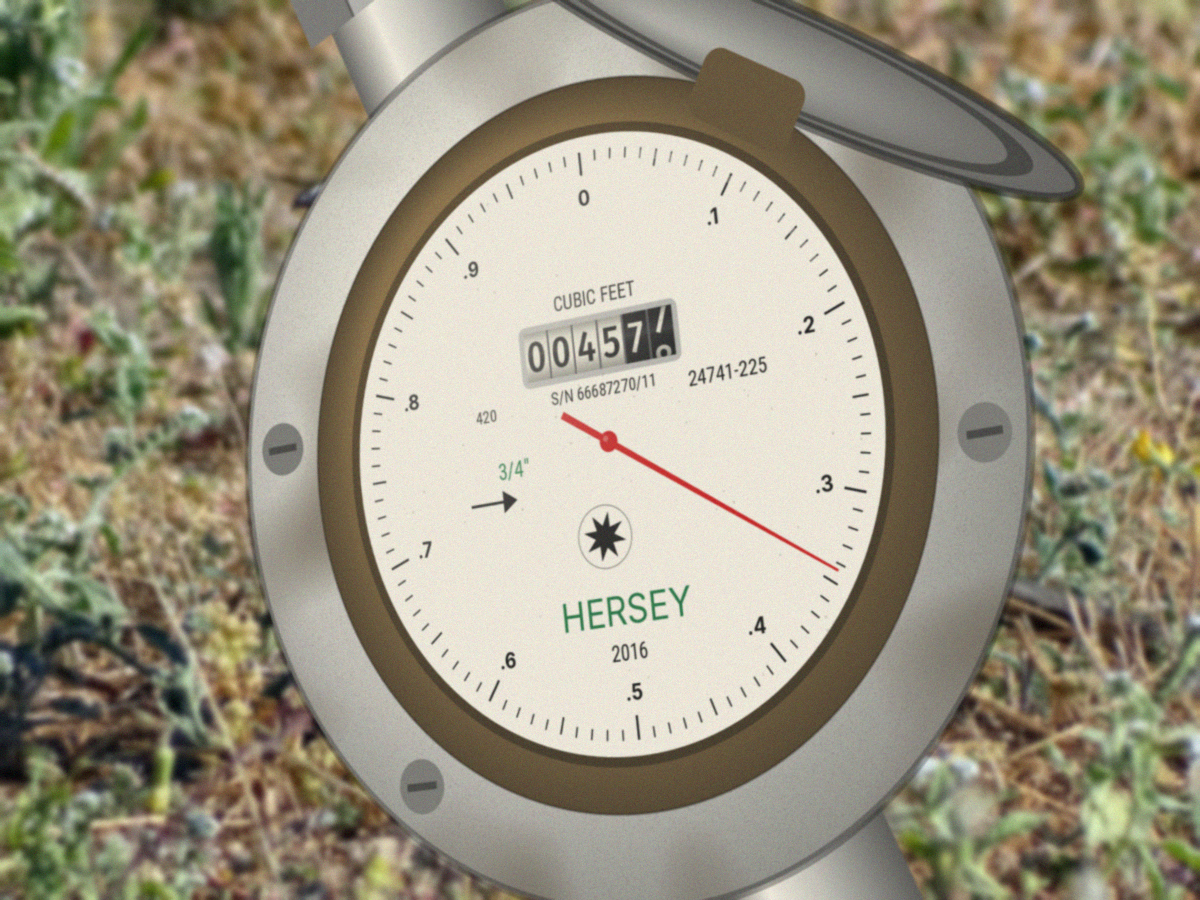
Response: 4577.34 ft³
